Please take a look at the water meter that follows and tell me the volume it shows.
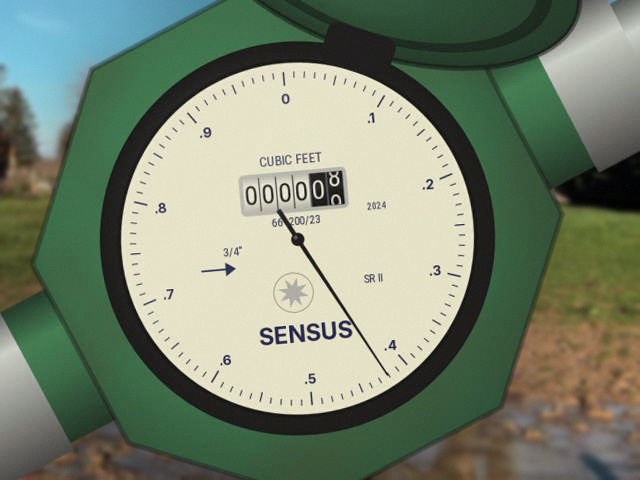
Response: 8.42 ft³
